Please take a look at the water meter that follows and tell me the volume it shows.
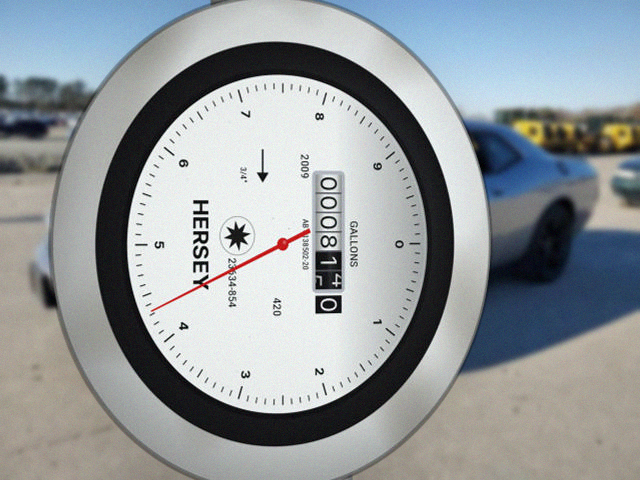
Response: 8144.3 gal
